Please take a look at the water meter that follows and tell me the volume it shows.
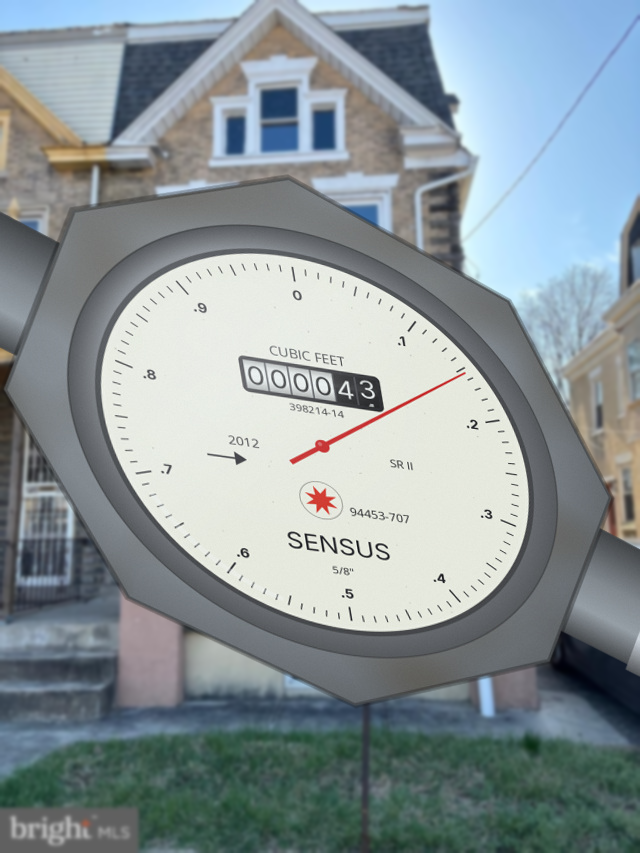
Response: 43.15 ft³
